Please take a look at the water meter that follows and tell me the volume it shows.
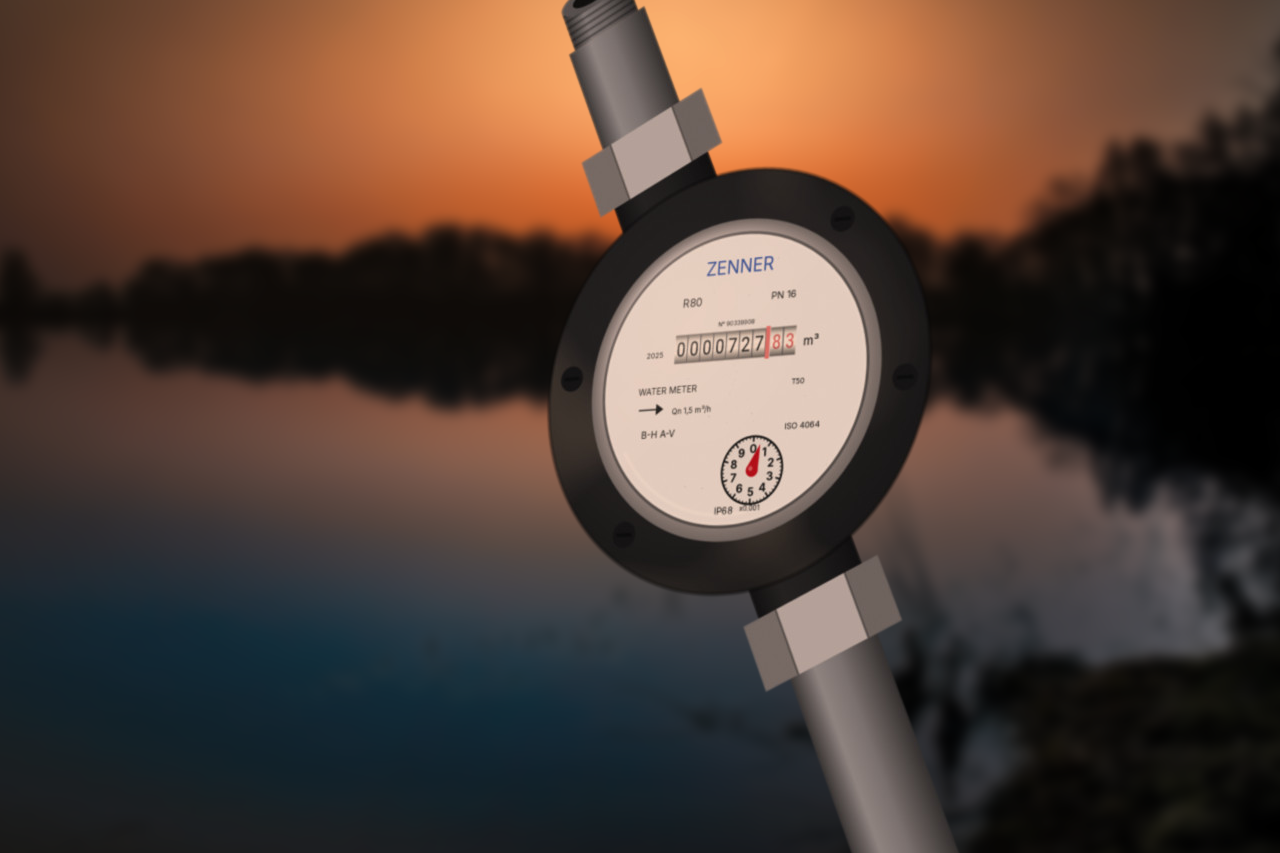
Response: 727.830 m³
